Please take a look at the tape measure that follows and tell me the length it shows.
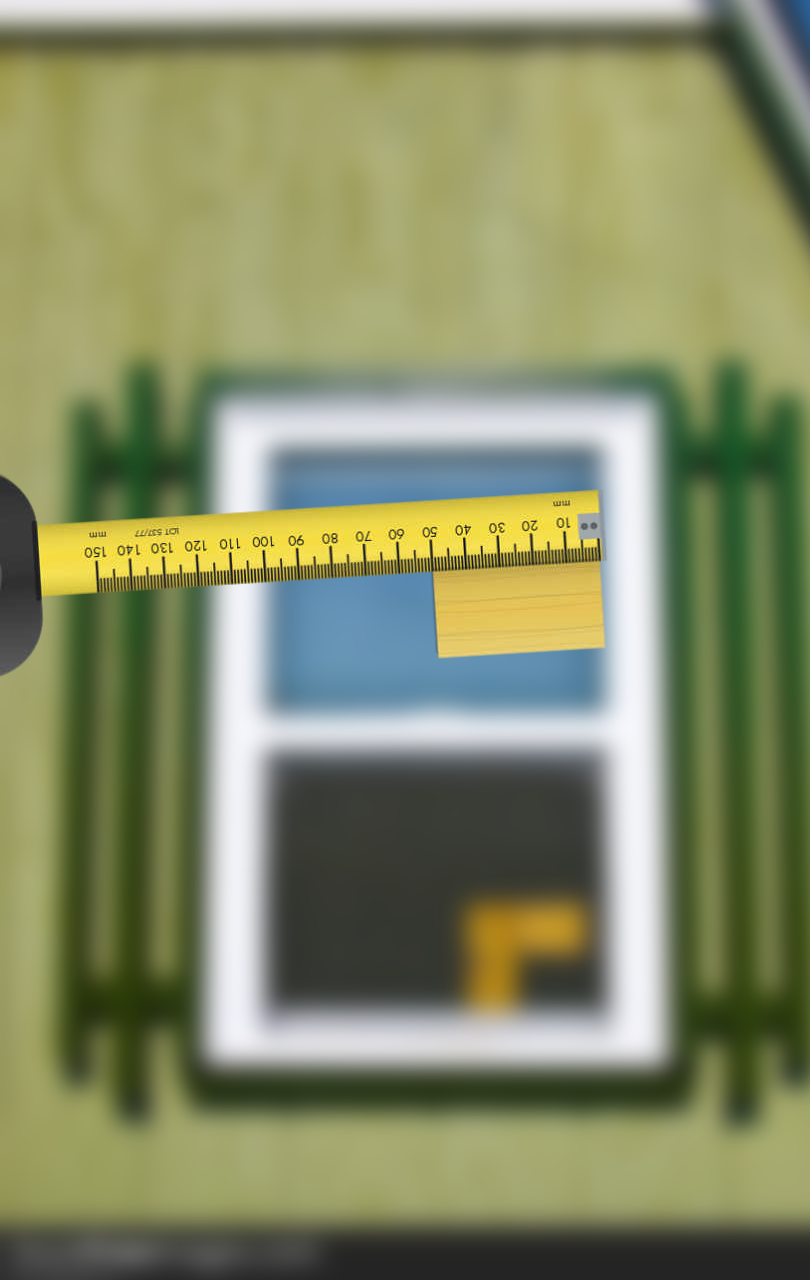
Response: 50 mm
